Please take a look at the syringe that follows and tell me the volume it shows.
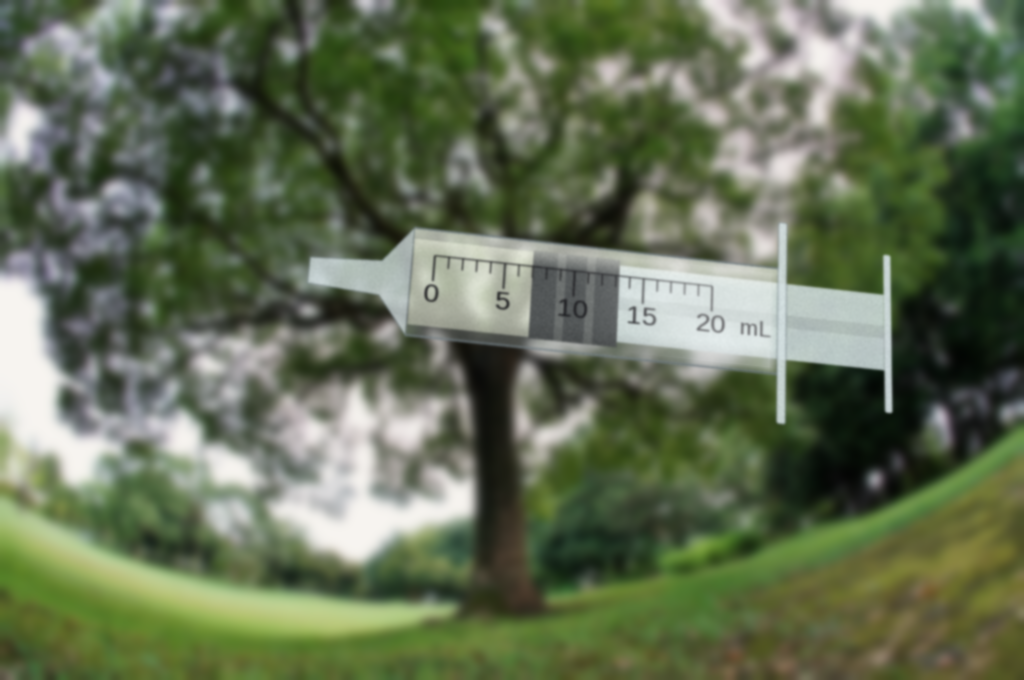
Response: 7 mL
